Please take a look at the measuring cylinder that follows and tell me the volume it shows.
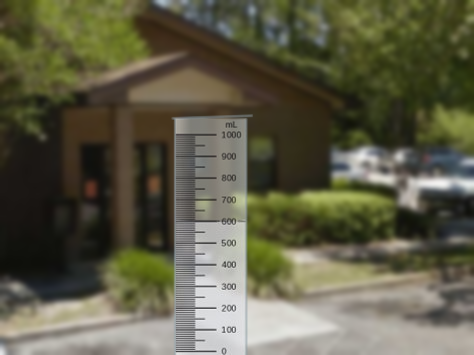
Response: 600 mL
